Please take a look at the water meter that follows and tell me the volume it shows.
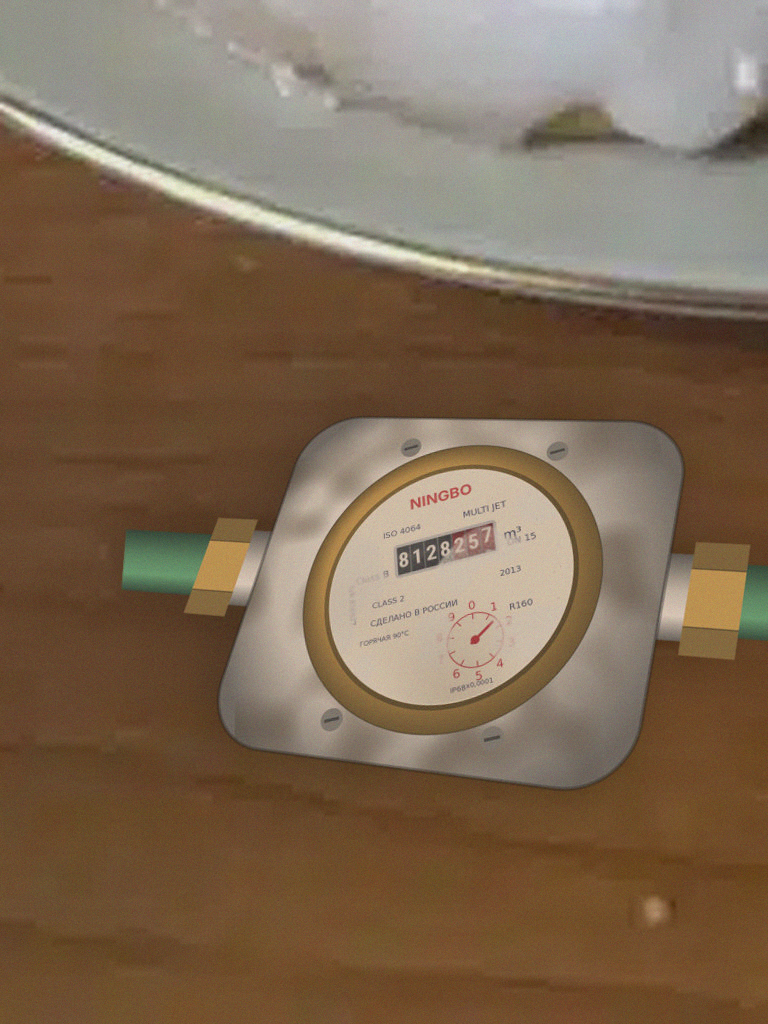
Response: 8128.2571 m³
